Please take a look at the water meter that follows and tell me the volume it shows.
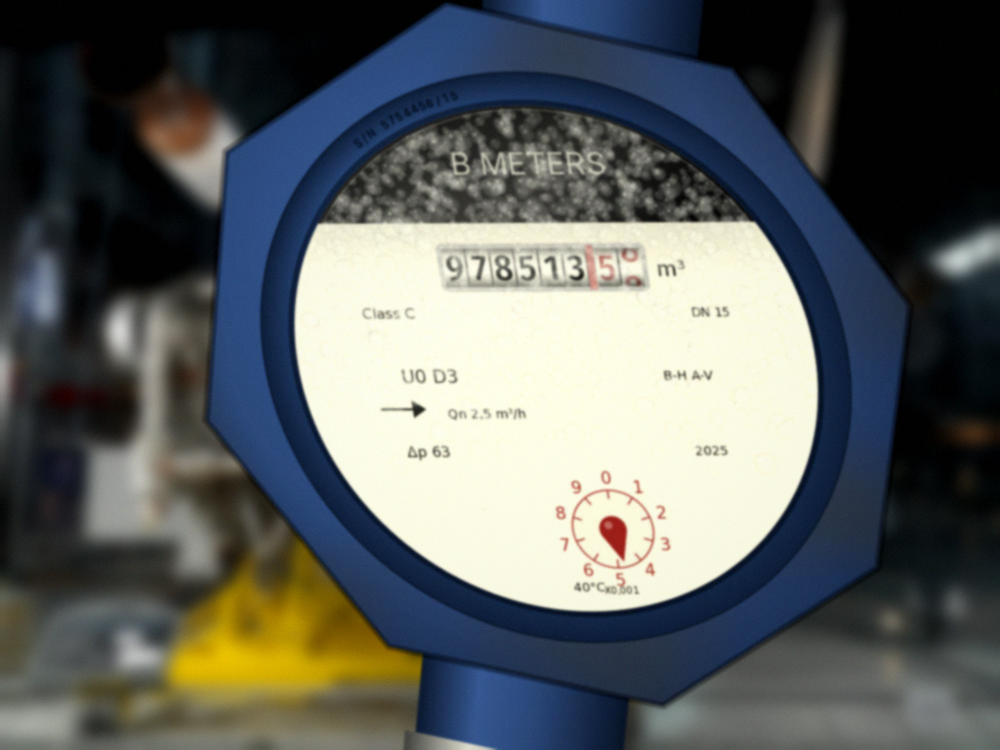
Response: 978513.584 m³
